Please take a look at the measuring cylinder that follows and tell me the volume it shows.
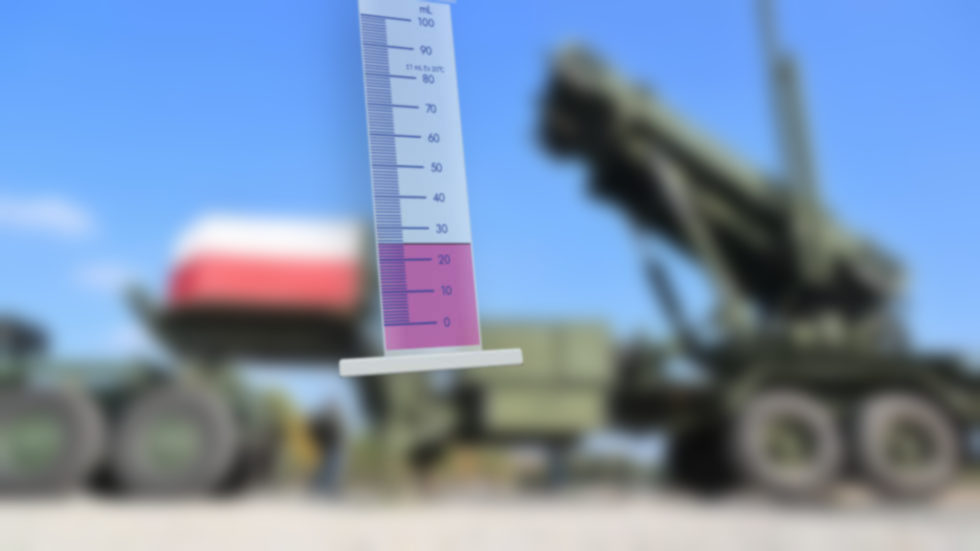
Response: 25 mL
